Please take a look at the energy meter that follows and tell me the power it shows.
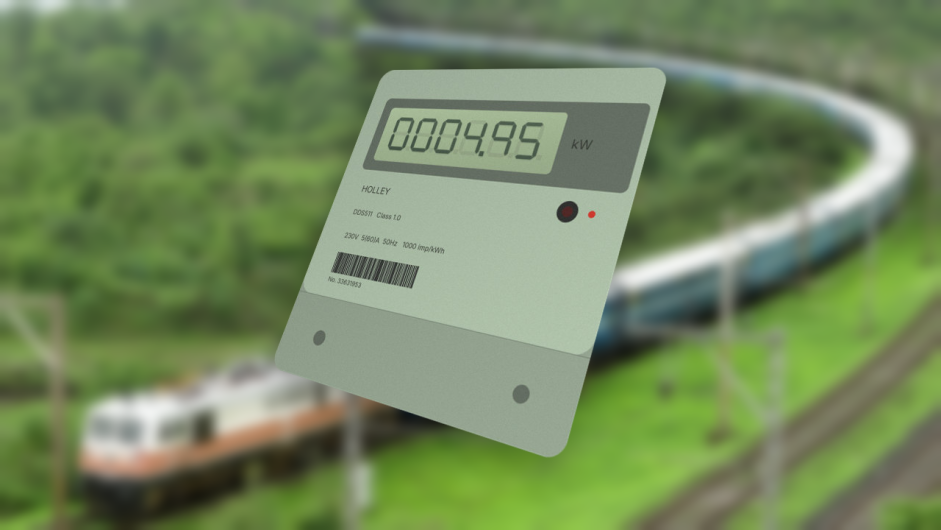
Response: 4.95 kW
